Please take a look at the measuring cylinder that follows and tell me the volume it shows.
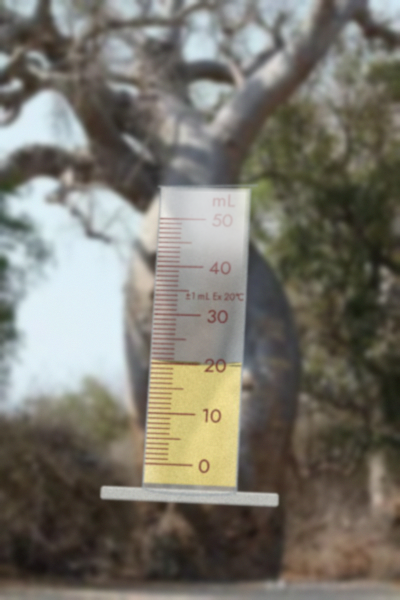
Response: 20 mL
